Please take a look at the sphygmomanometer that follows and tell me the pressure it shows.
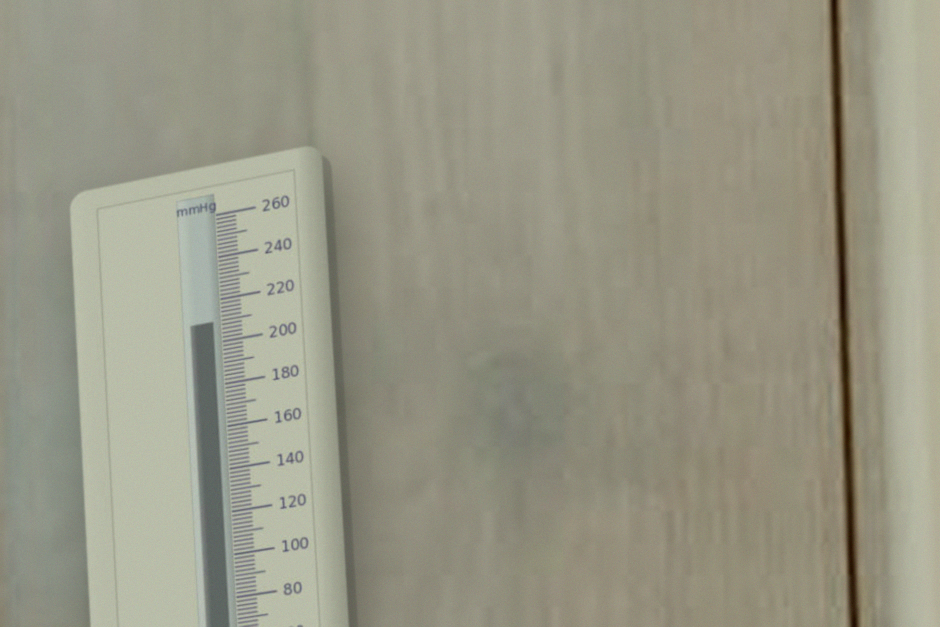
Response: 210 mmHg
